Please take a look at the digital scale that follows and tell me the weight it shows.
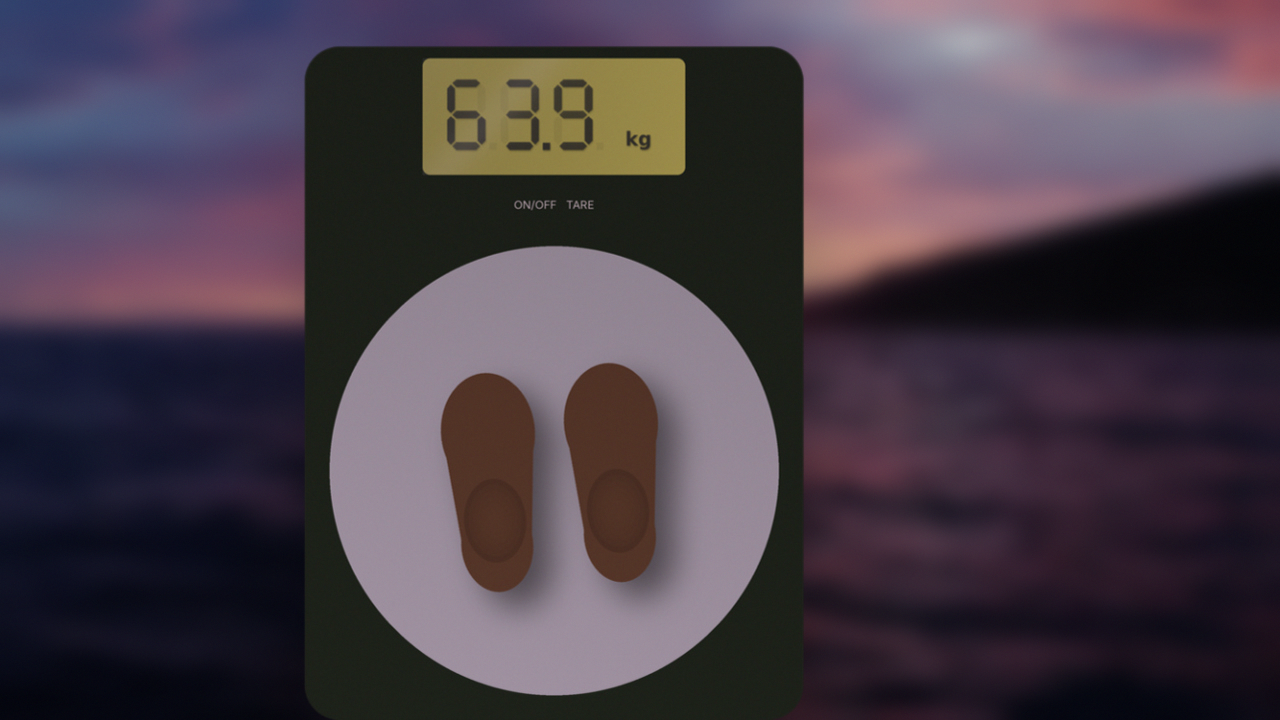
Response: 63.9 kg
